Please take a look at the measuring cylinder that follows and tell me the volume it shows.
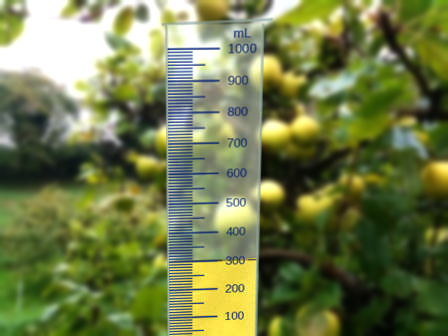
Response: 300 mL
